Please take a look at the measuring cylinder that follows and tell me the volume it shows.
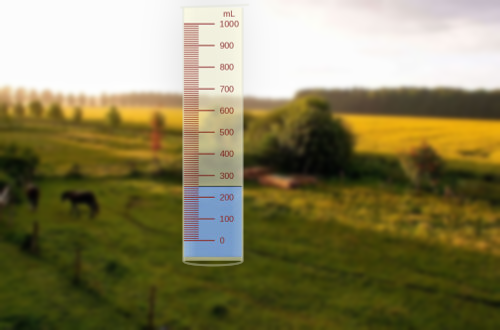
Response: 250 mL
